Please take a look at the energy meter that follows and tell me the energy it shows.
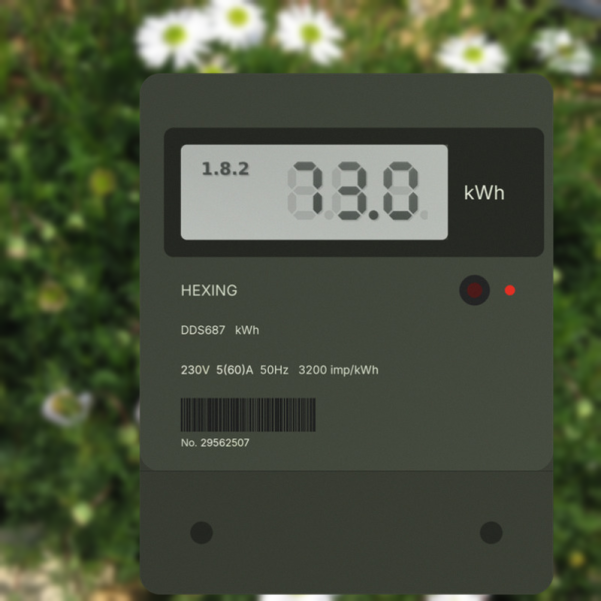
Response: 73.0 kWh
